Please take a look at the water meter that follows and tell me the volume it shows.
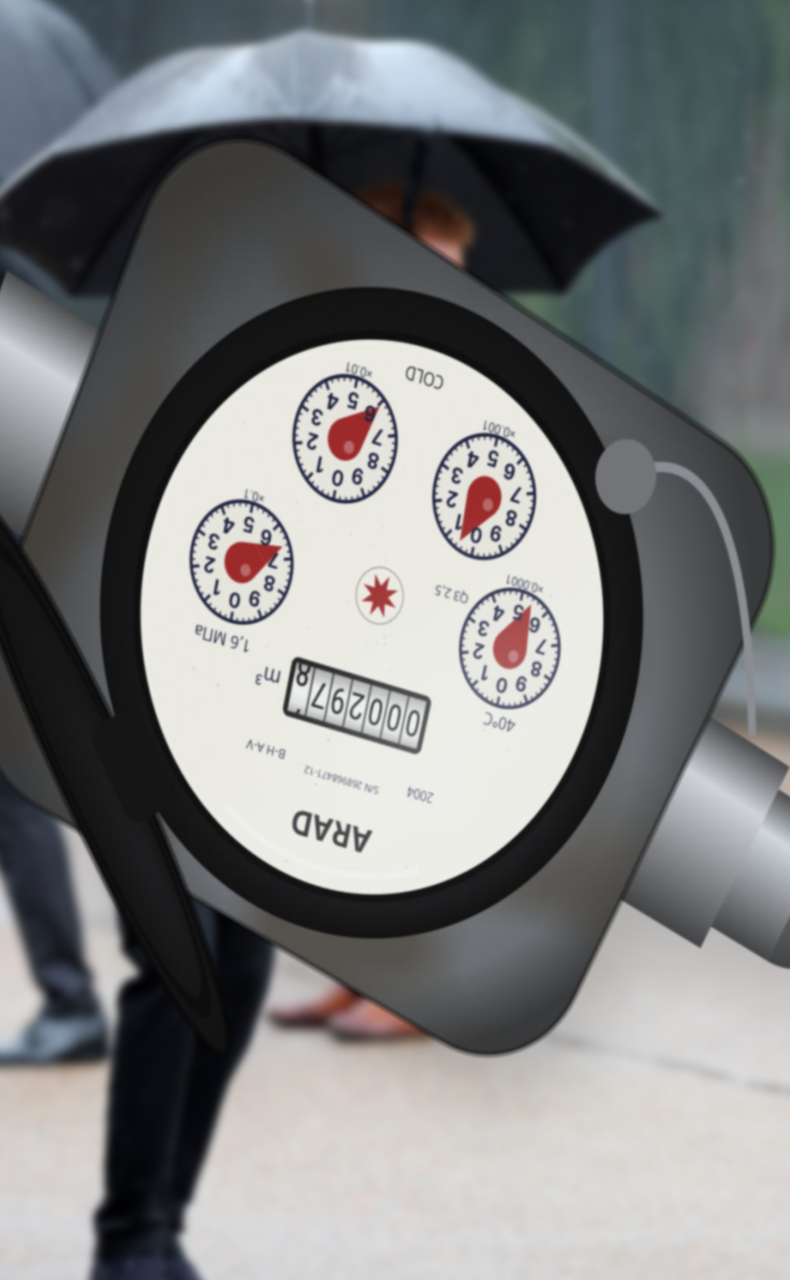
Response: 2977.6605 m³
